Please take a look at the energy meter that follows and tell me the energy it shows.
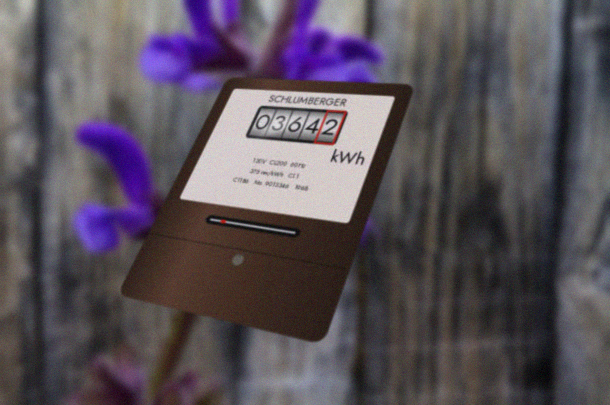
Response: 364.2 kWh
